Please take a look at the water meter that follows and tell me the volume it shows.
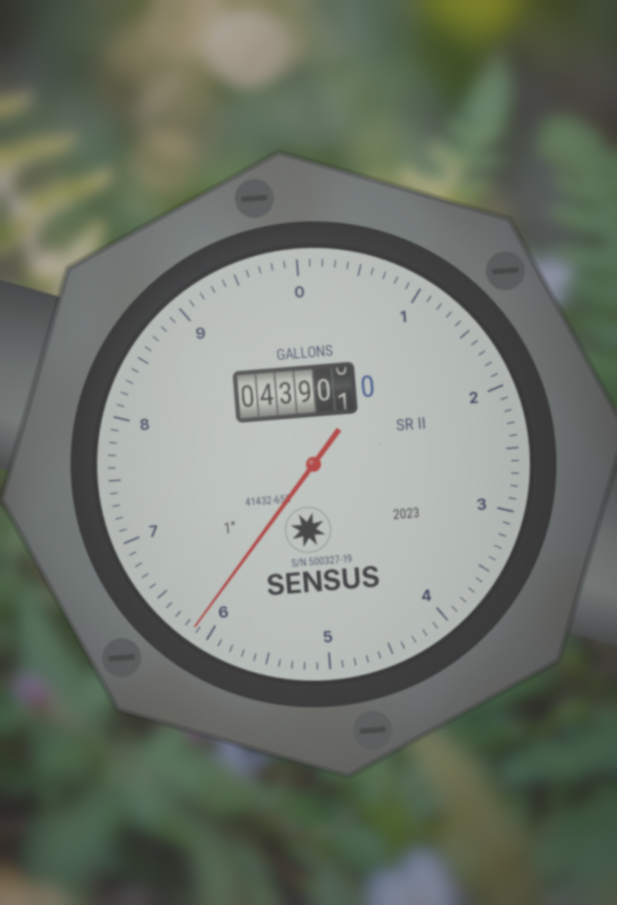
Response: 439006.1 gal
